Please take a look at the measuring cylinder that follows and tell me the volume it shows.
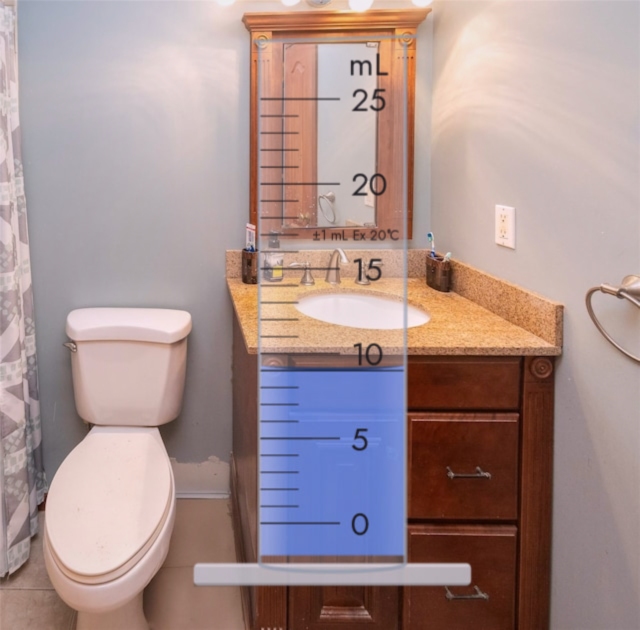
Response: 9 mL
